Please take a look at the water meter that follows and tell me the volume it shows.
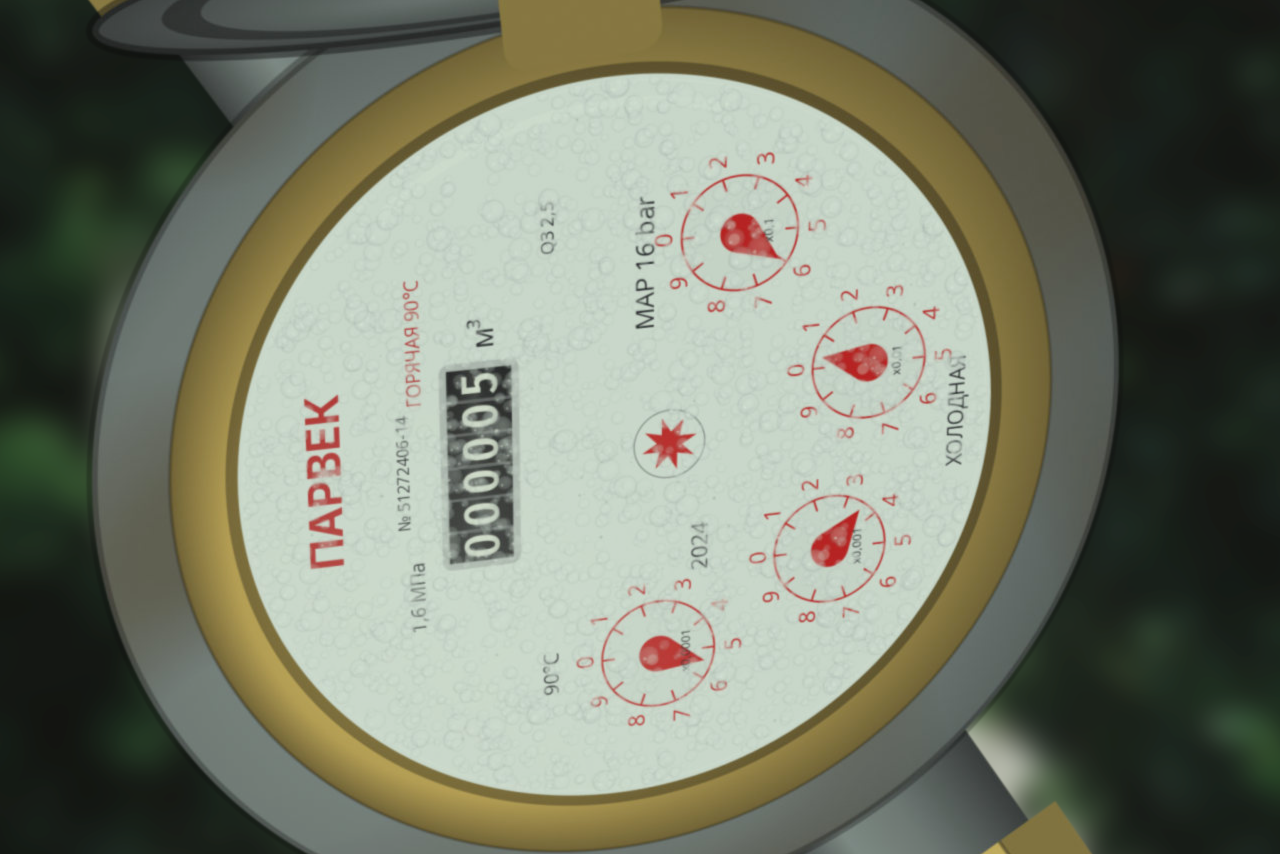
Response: 5.6035 m³
